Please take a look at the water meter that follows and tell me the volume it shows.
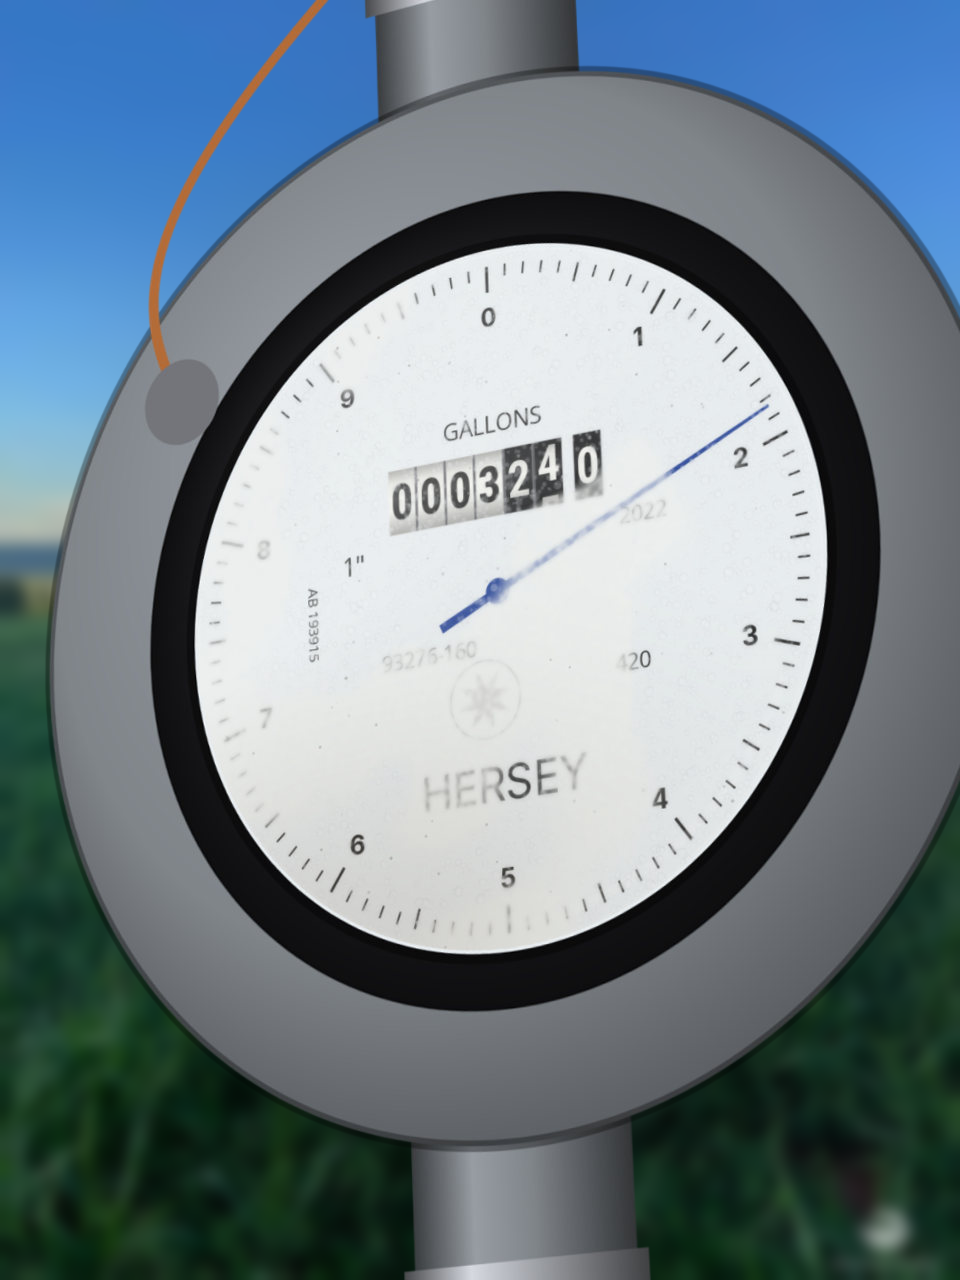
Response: 3241.8 gal
